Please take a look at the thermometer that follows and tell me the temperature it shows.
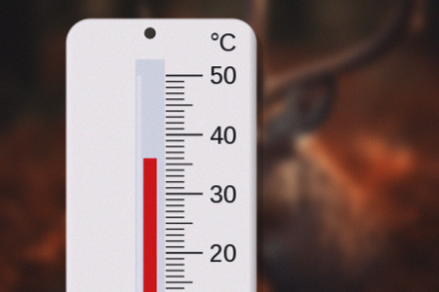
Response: 36 °C
